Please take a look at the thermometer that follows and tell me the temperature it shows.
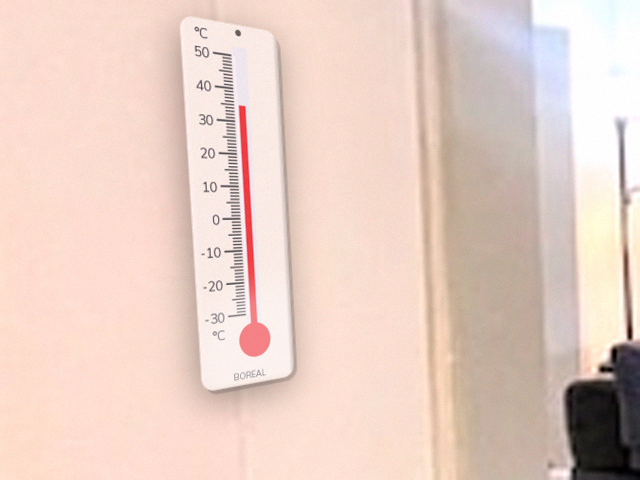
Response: 35 °C
